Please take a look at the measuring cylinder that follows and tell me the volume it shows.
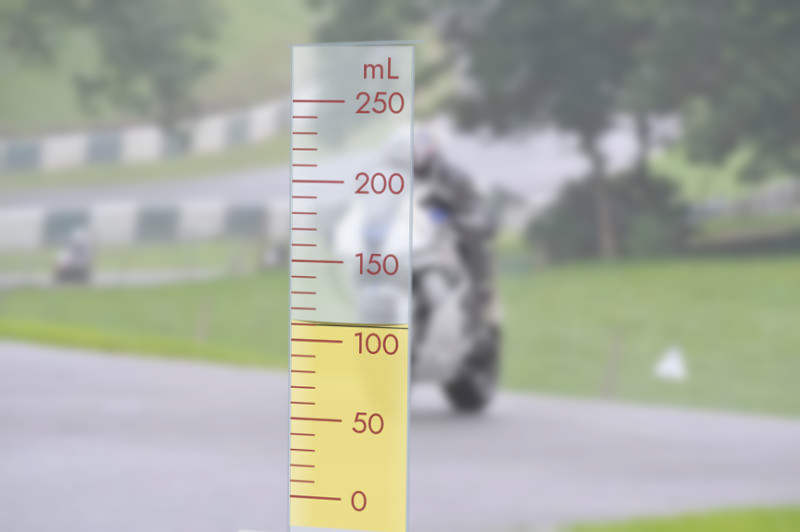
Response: 110 mL
